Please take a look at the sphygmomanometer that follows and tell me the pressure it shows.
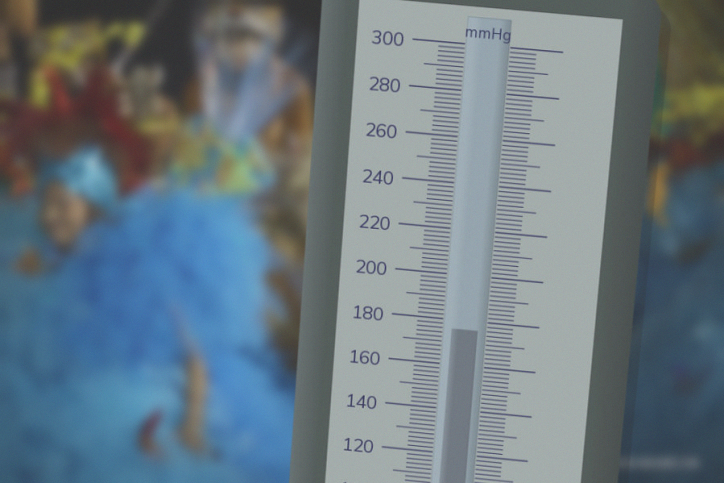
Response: 176 mmHg
